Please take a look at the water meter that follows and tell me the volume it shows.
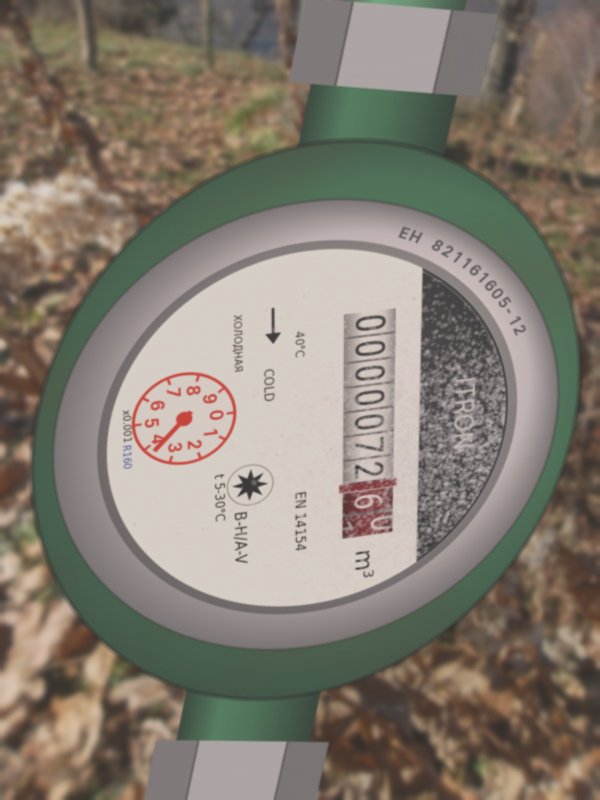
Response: 72.603 m³
